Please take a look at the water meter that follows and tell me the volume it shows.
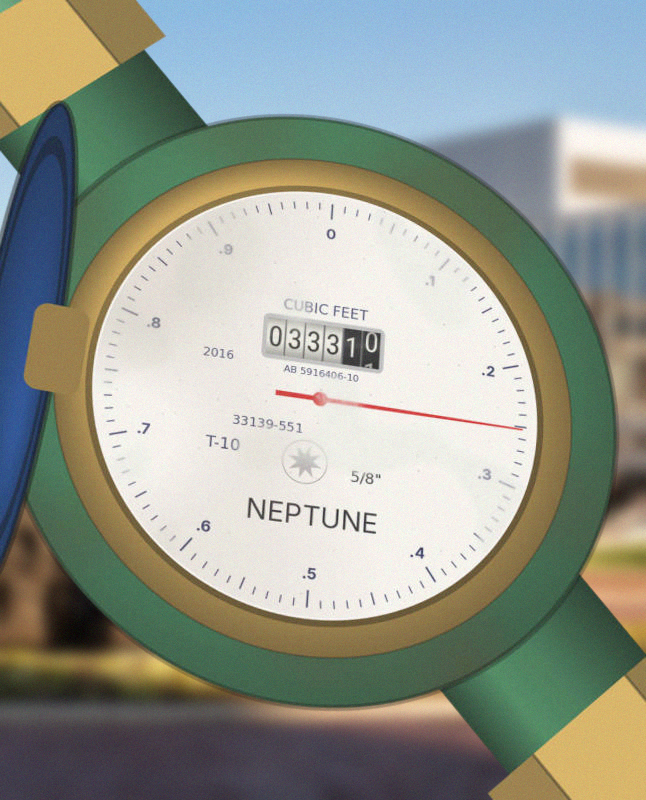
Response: 33310.25 ft³
